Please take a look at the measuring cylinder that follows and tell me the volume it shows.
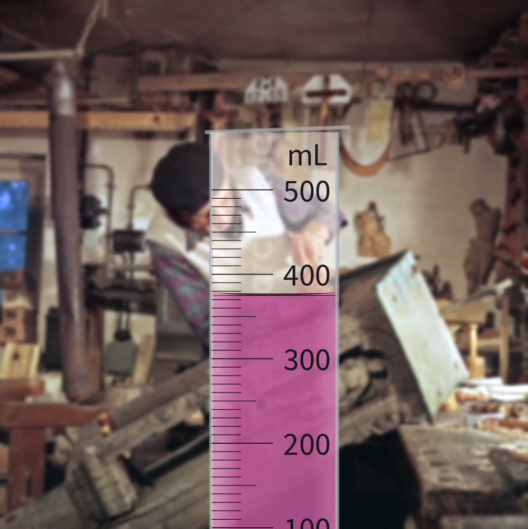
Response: 375 mL
